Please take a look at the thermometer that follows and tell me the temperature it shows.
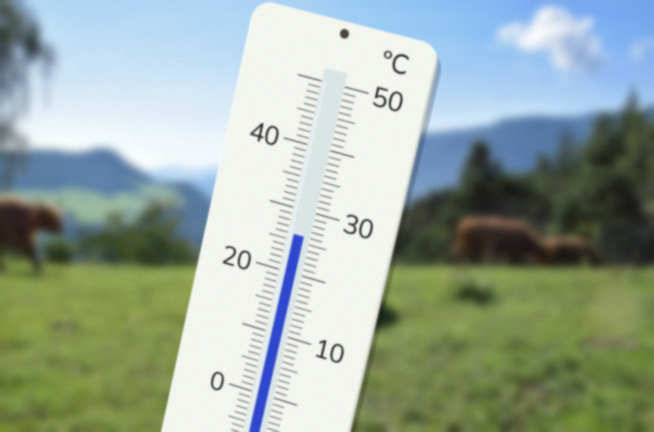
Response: 26 °C
